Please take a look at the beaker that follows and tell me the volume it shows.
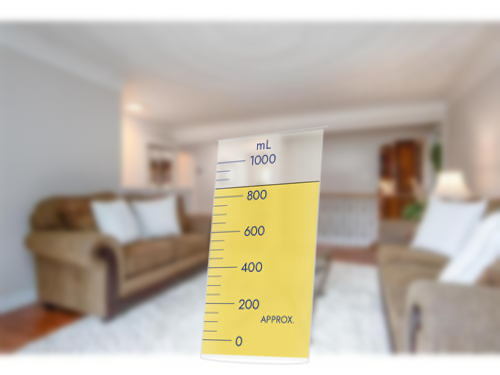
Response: 850 mL
